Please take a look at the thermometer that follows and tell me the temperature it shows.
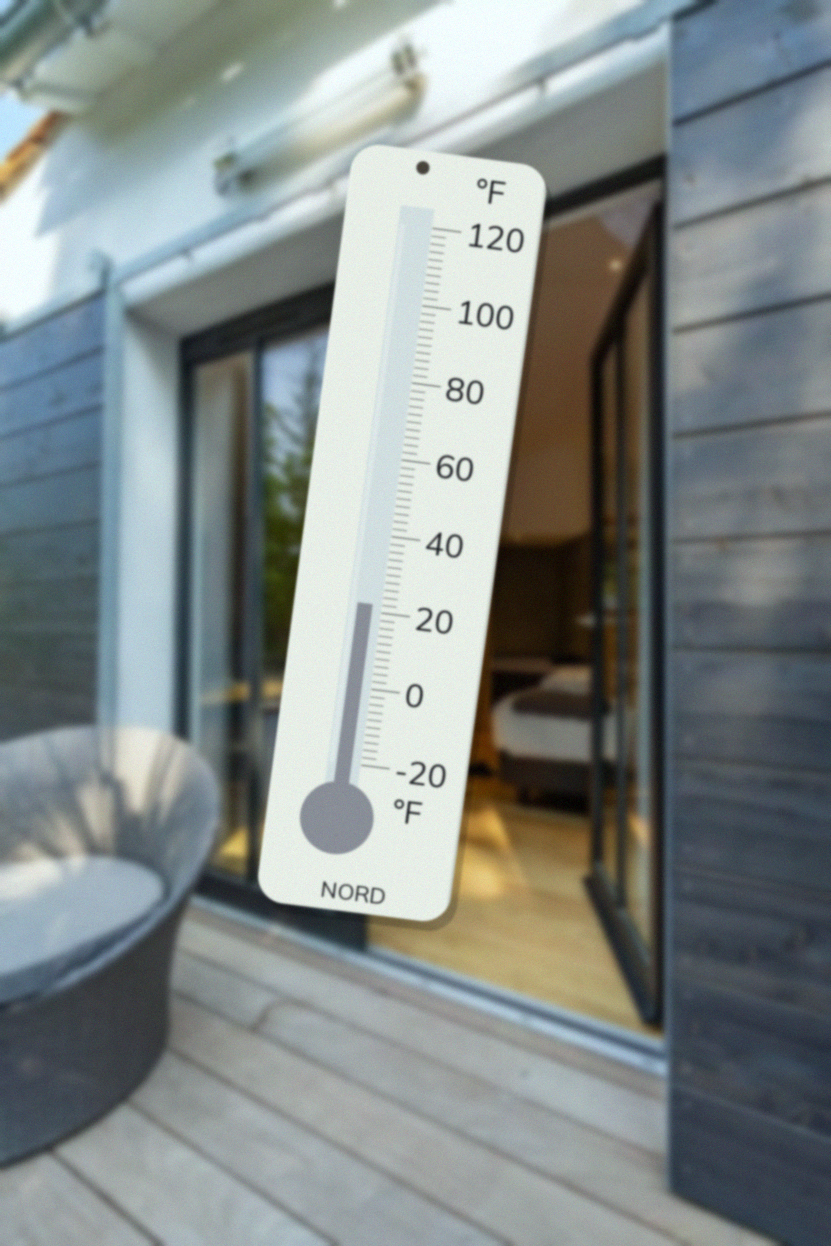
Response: 22 °F
